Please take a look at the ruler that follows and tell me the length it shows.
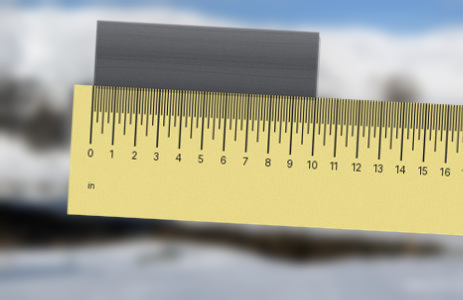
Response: 10 in
